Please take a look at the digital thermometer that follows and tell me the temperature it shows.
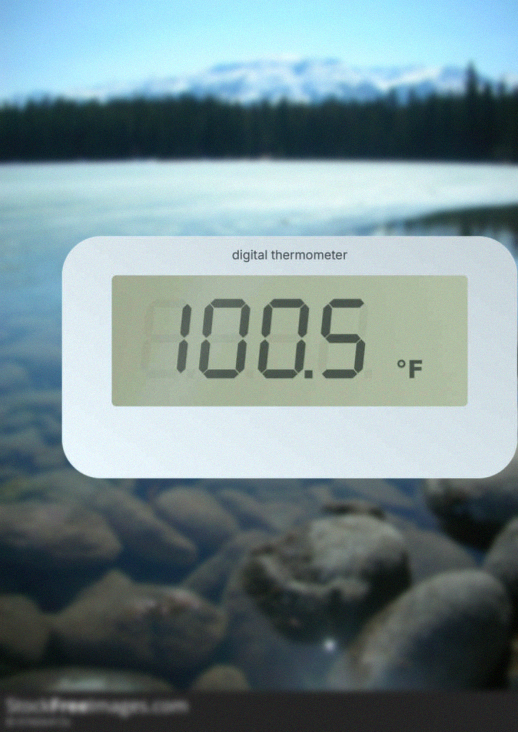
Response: 100.5 °F
